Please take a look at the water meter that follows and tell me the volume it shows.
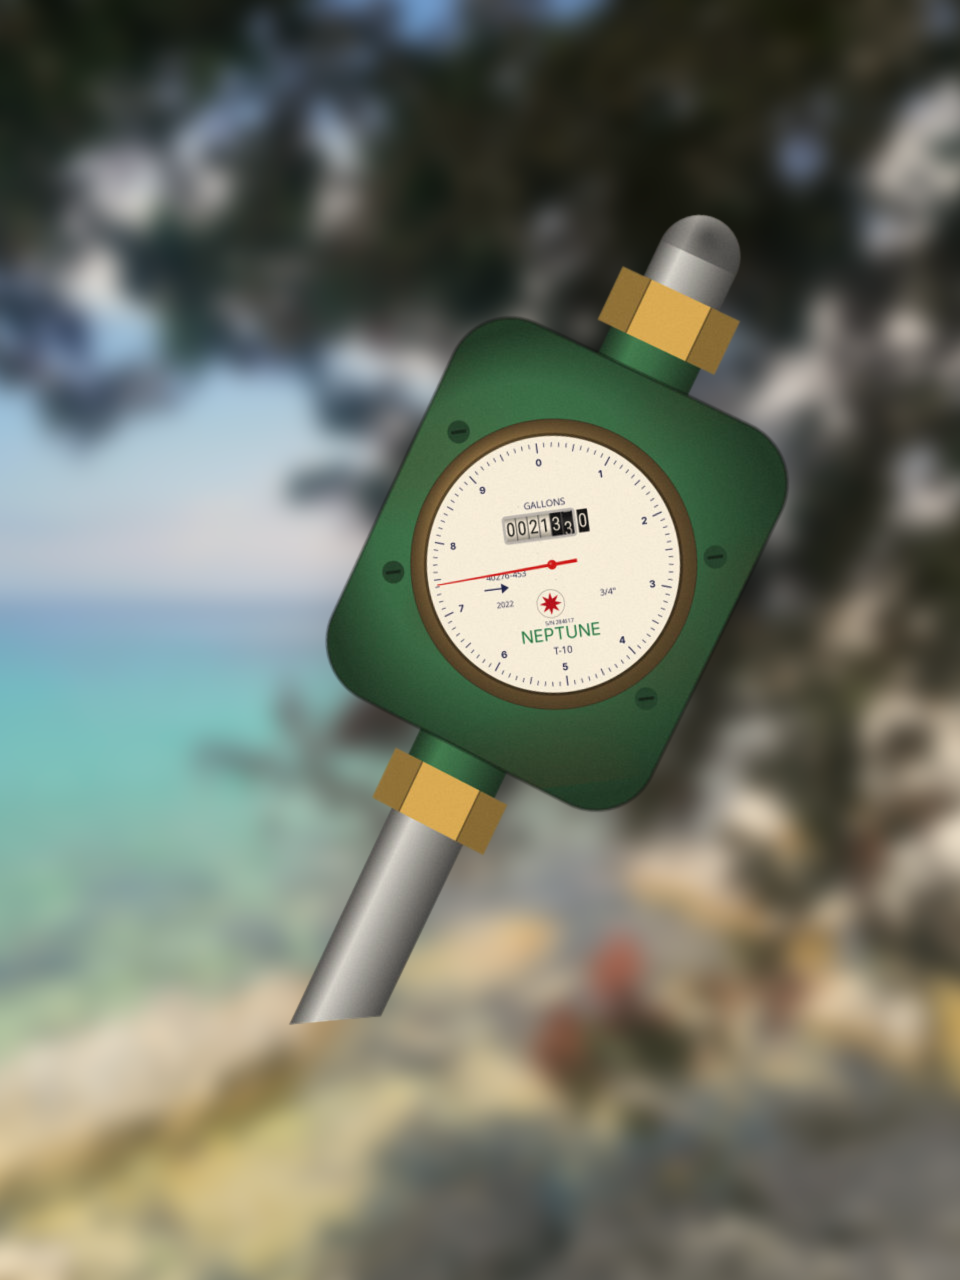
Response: 21327.4 gal
